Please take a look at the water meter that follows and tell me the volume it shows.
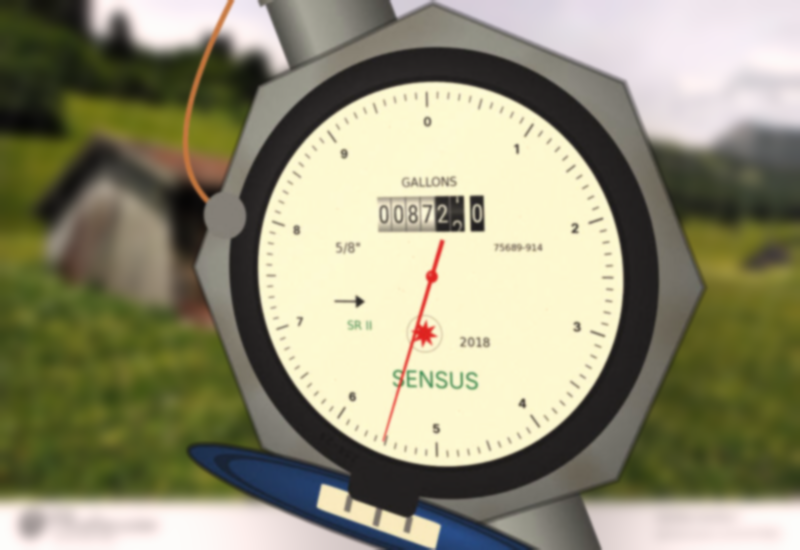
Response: 87215.5 gal
